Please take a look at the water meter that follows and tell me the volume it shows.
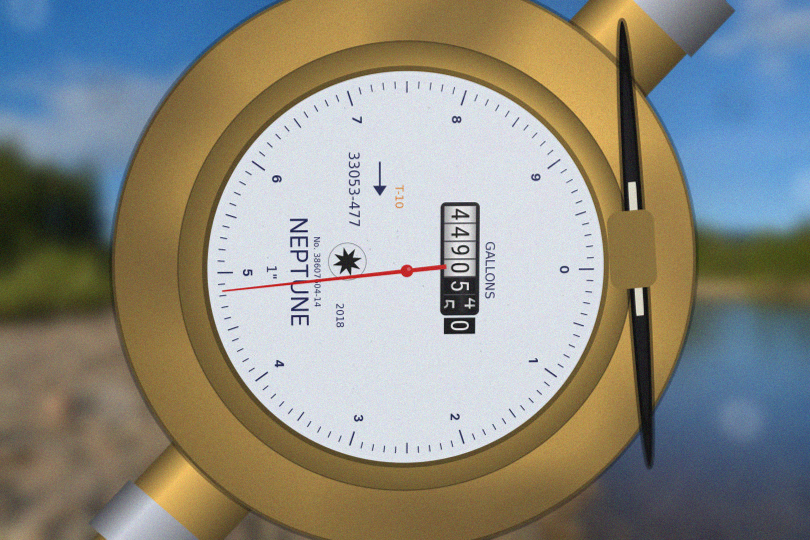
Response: 4490544.8 gal
